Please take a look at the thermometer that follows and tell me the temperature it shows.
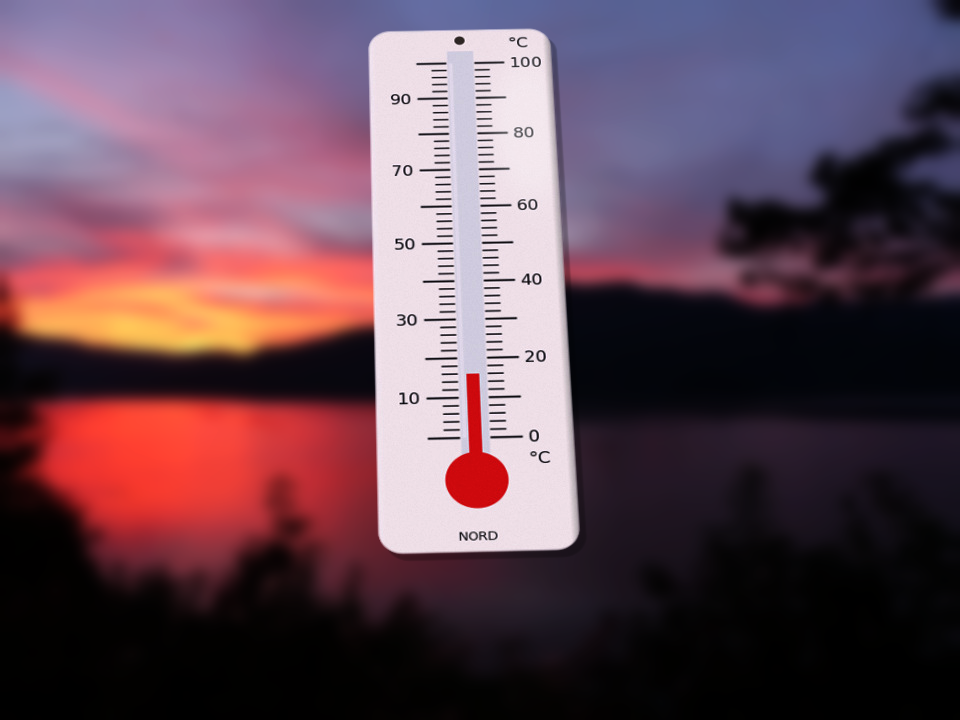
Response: 16 °C
